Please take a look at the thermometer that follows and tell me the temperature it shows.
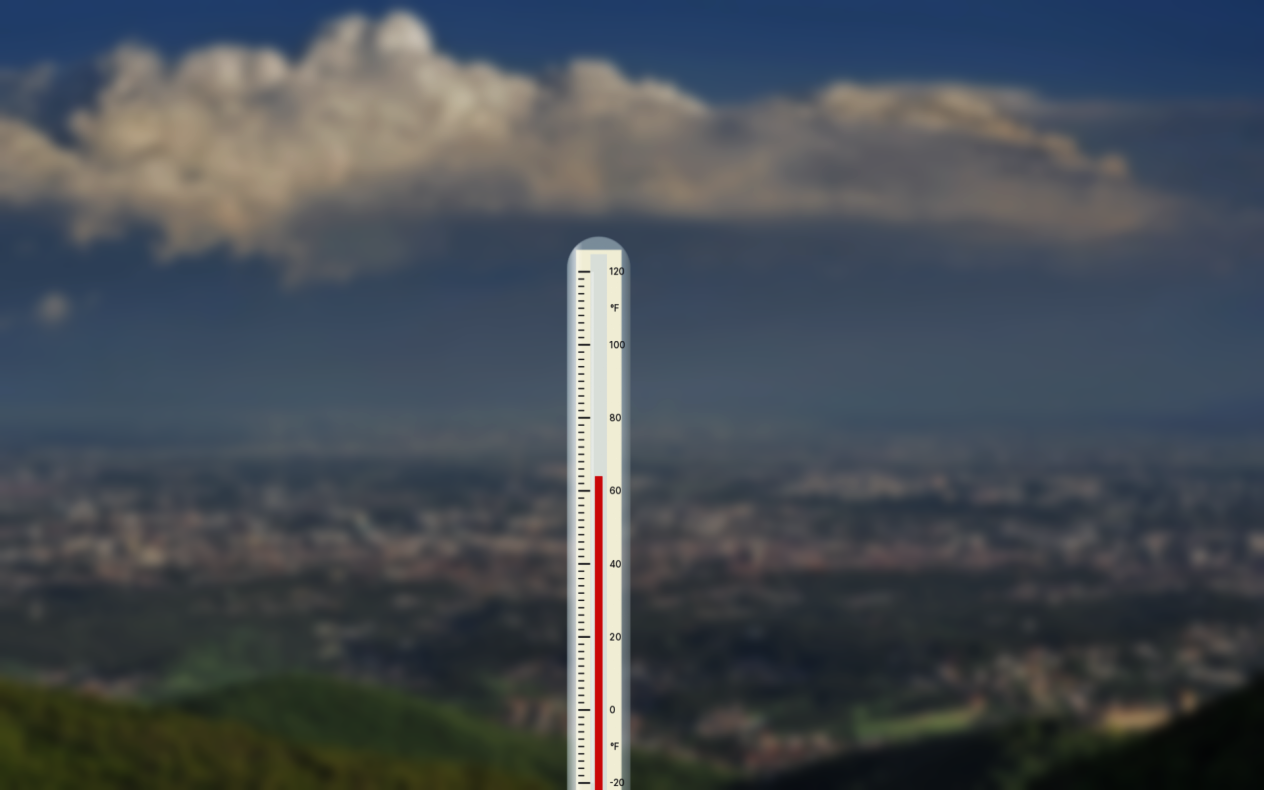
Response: 64 °F
